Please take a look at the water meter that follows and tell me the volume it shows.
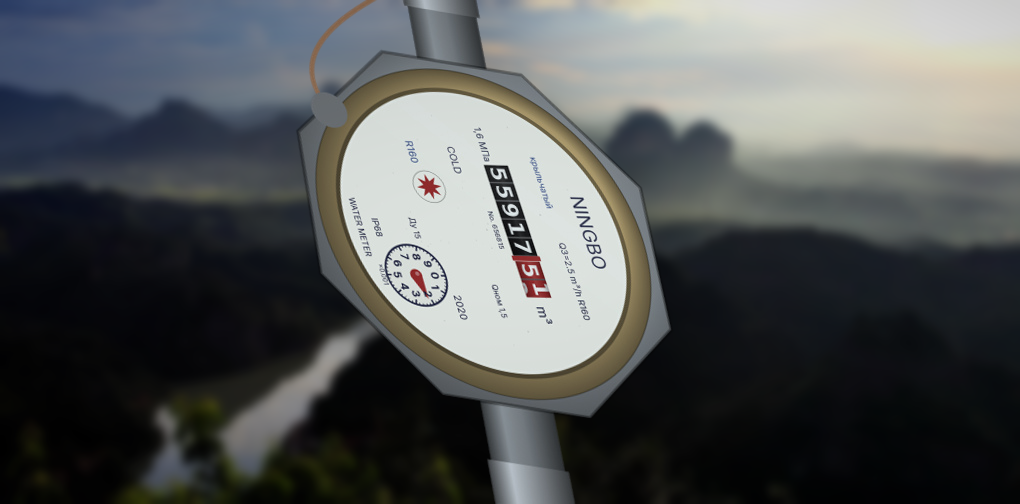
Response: 55917.512 m³
